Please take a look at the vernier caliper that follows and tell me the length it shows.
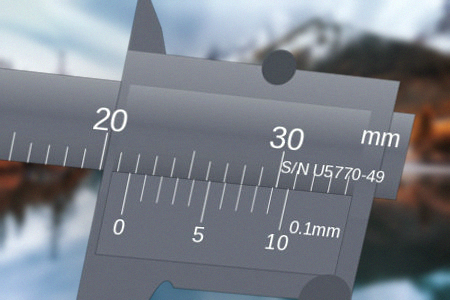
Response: 21.7 mm
